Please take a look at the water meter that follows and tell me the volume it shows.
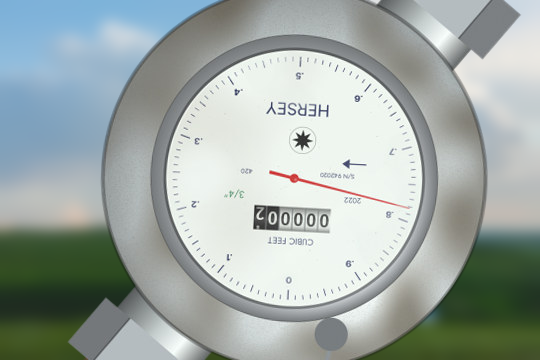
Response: 1.78 ft³
